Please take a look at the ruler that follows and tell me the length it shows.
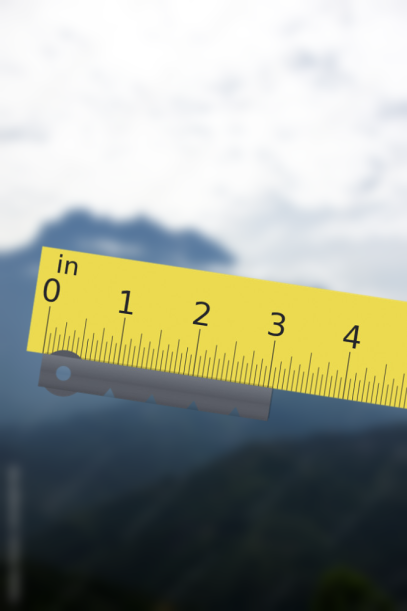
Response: 3.0625 in
